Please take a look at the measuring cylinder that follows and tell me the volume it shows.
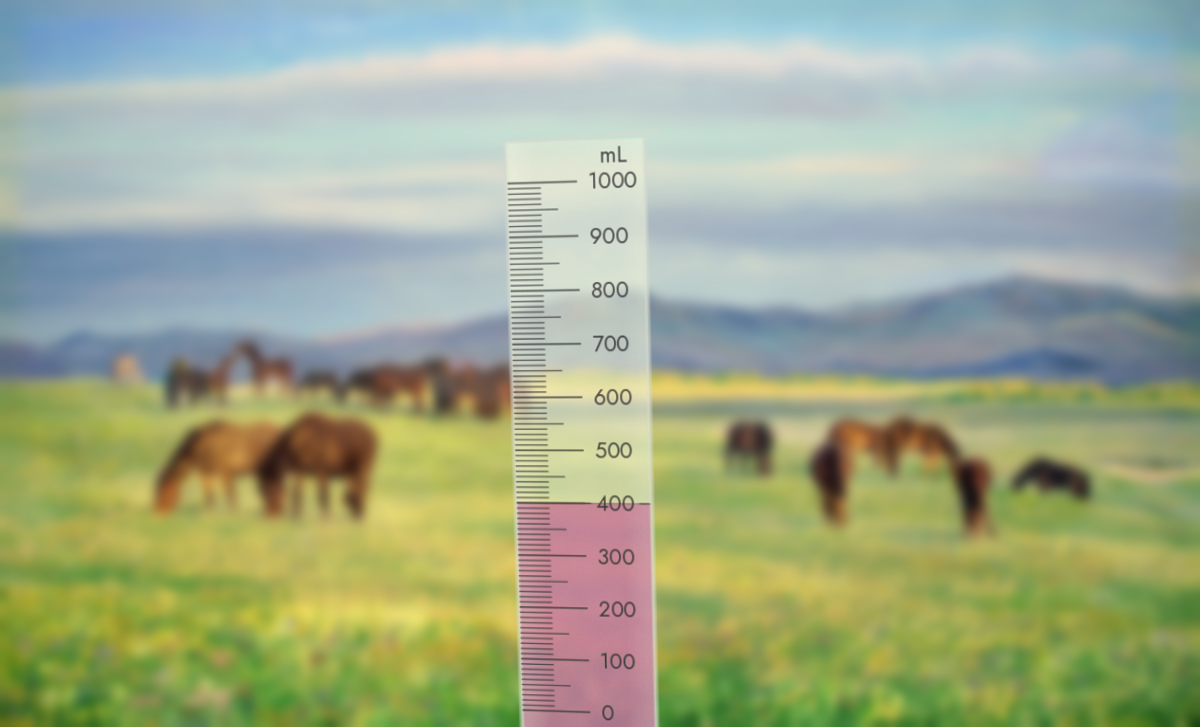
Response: 400 mL
